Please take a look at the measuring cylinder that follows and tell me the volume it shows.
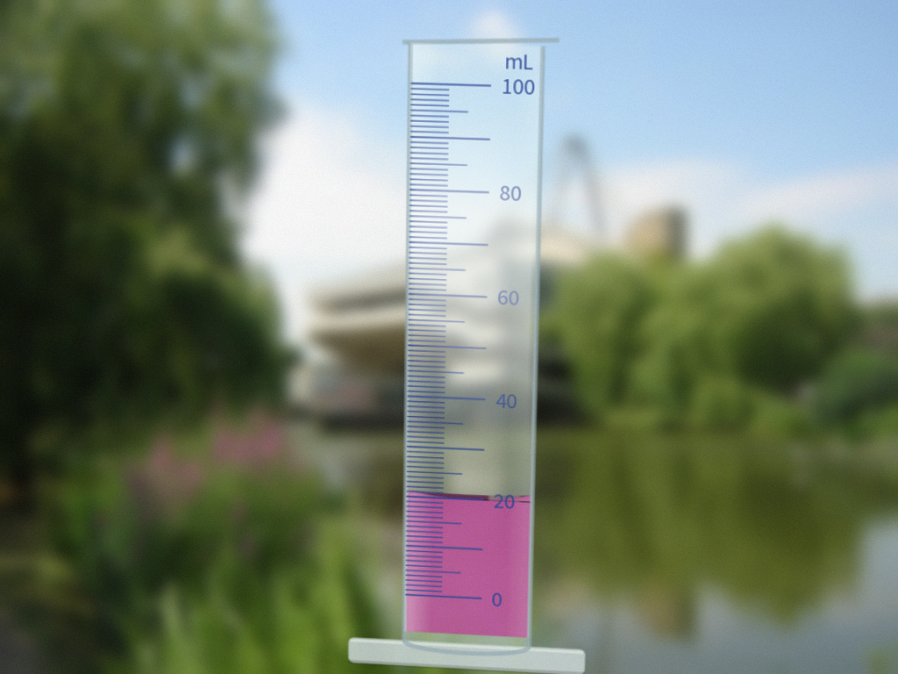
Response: 20 mL
